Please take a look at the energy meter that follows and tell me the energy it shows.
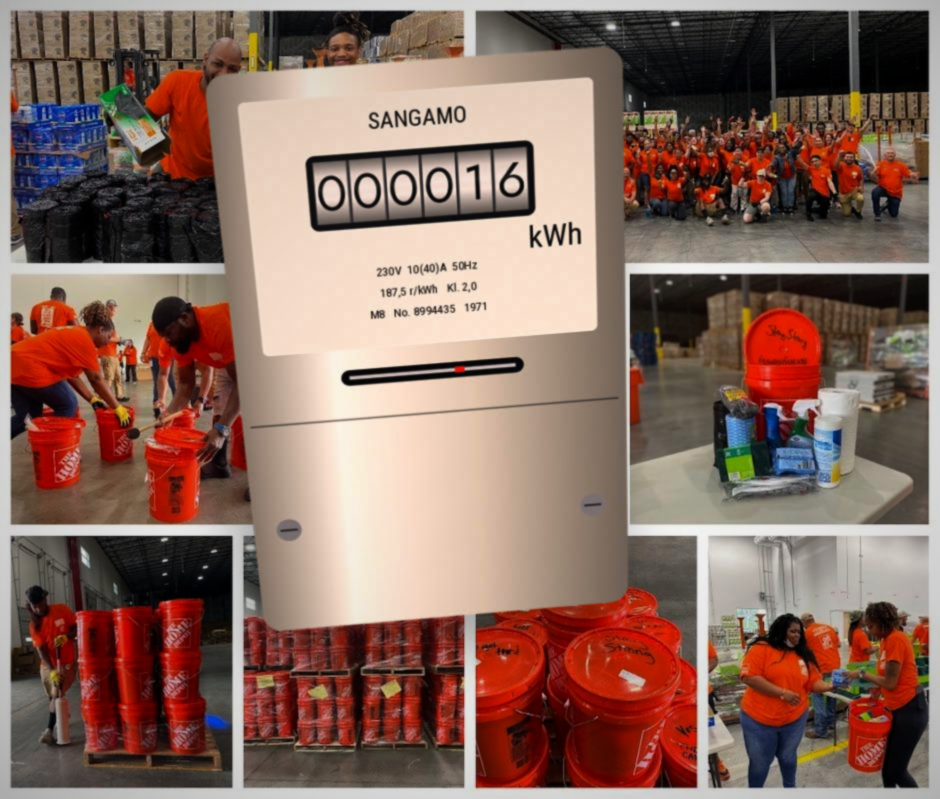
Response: 16 kWh
